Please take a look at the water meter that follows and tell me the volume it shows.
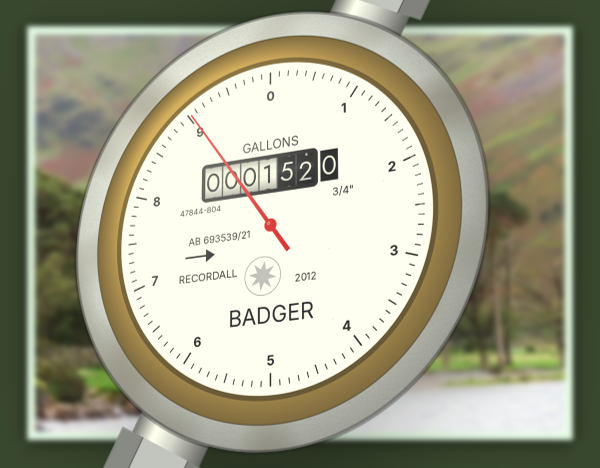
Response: 1519.0 gal
